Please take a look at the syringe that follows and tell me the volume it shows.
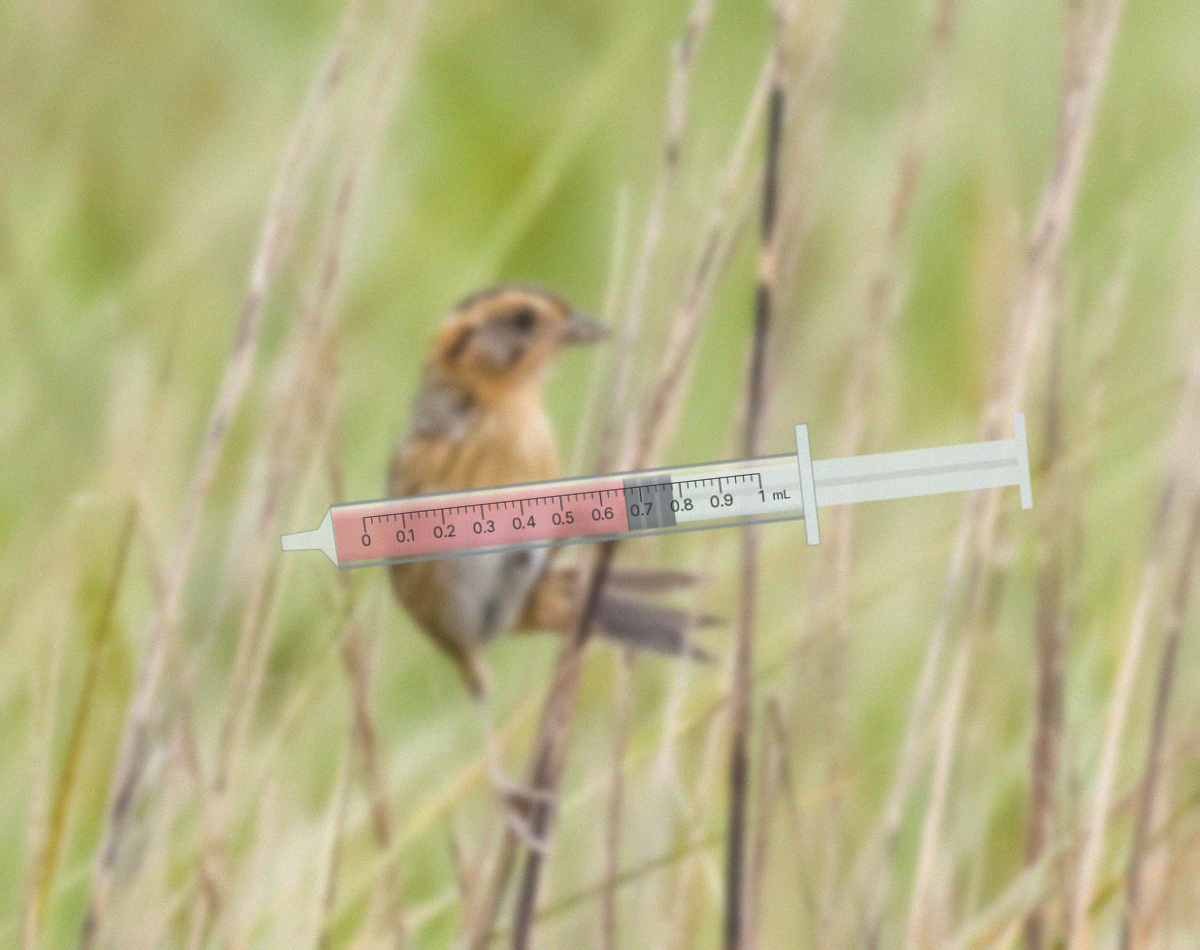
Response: 0.66 mL
